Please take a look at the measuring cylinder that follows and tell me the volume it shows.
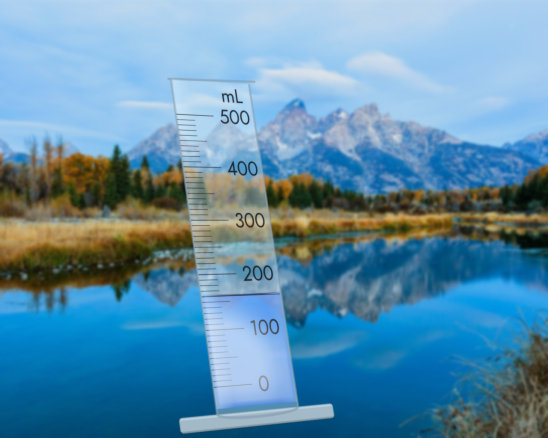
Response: 160 mL
